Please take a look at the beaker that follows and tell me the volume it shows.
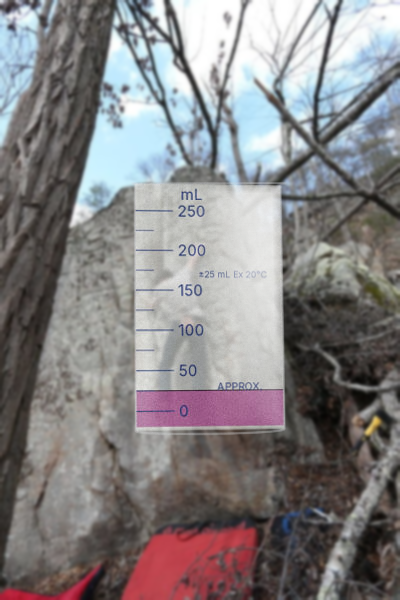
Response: 25 mL
